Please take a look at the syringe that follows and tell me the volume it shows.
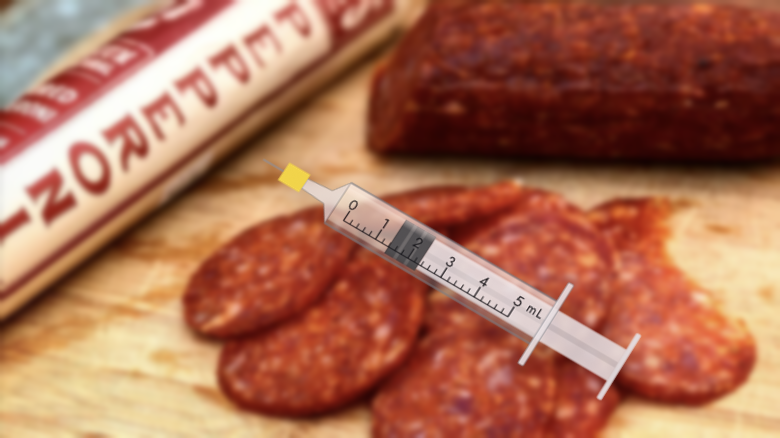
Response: 1.4 mL
